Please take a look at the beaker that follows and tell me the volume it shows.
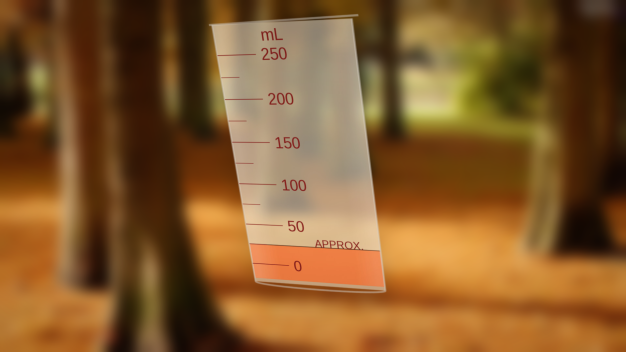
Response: 25 mL
